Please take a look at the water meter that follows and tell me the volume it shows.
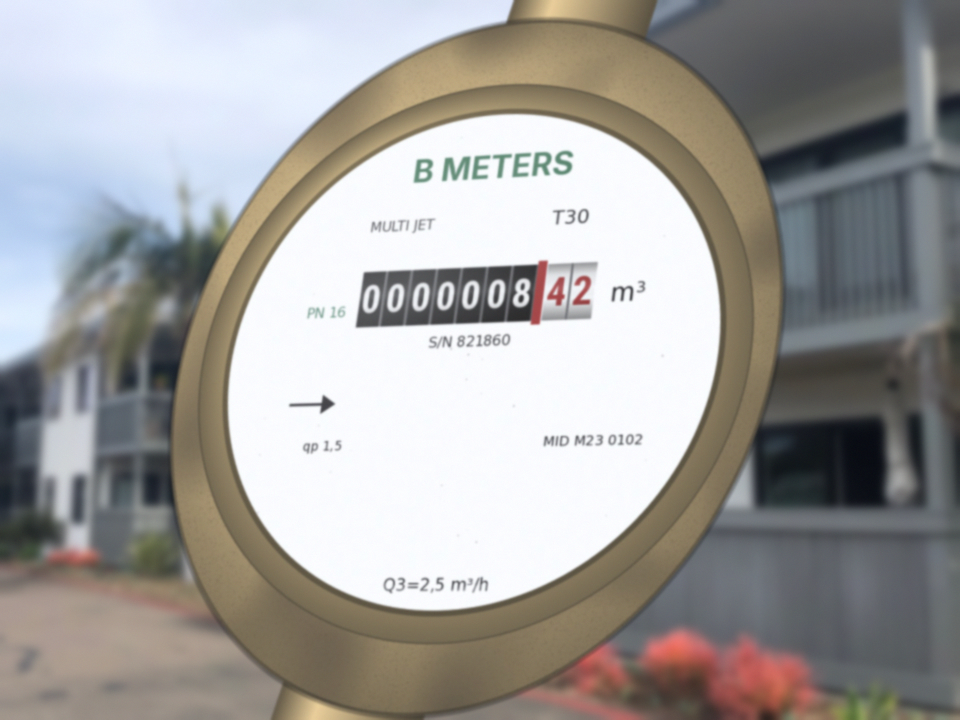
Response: 8.42 m³
